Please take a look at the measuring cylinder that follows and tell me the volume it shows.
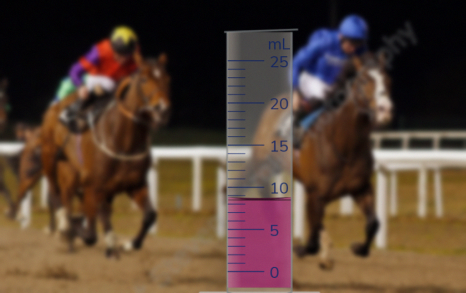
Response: 8.5 mL
